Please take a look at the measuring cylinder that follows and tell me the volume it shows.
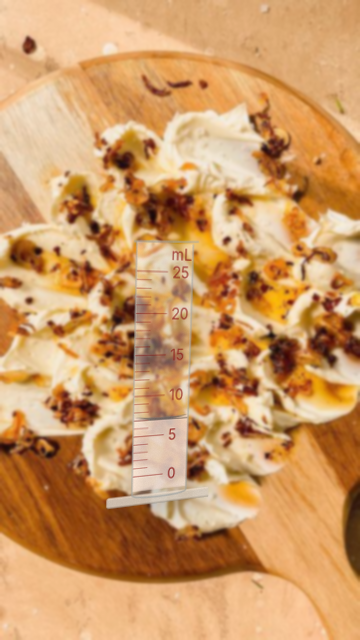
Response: 7 mL
